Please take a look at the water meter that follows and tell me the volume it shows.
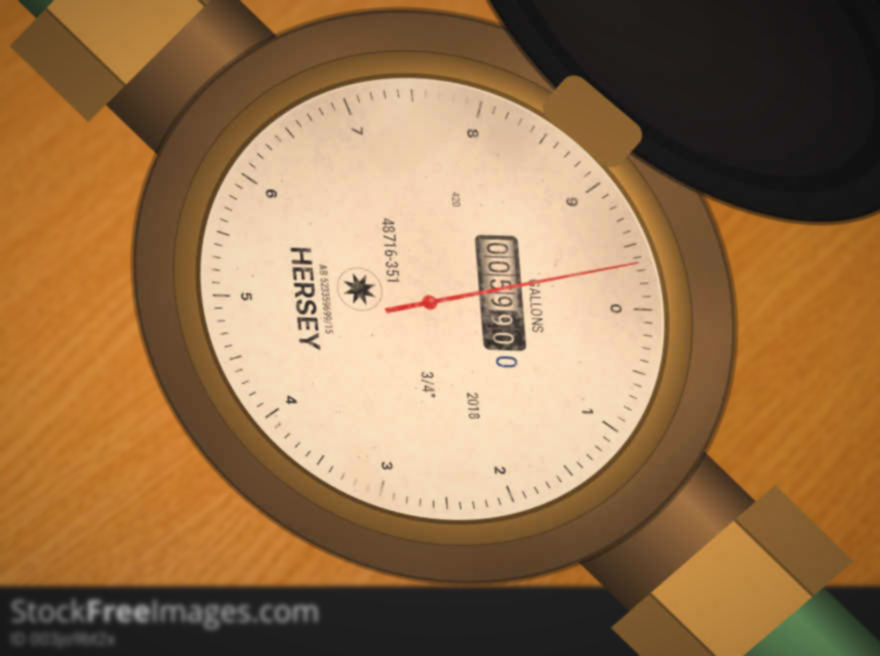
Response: 59899.6 gal
